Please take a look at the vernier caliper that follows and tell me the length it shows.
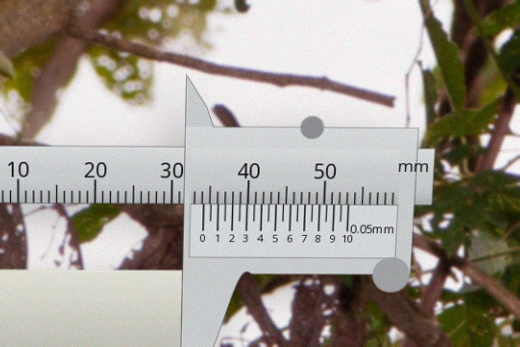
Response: 34.2 mm
